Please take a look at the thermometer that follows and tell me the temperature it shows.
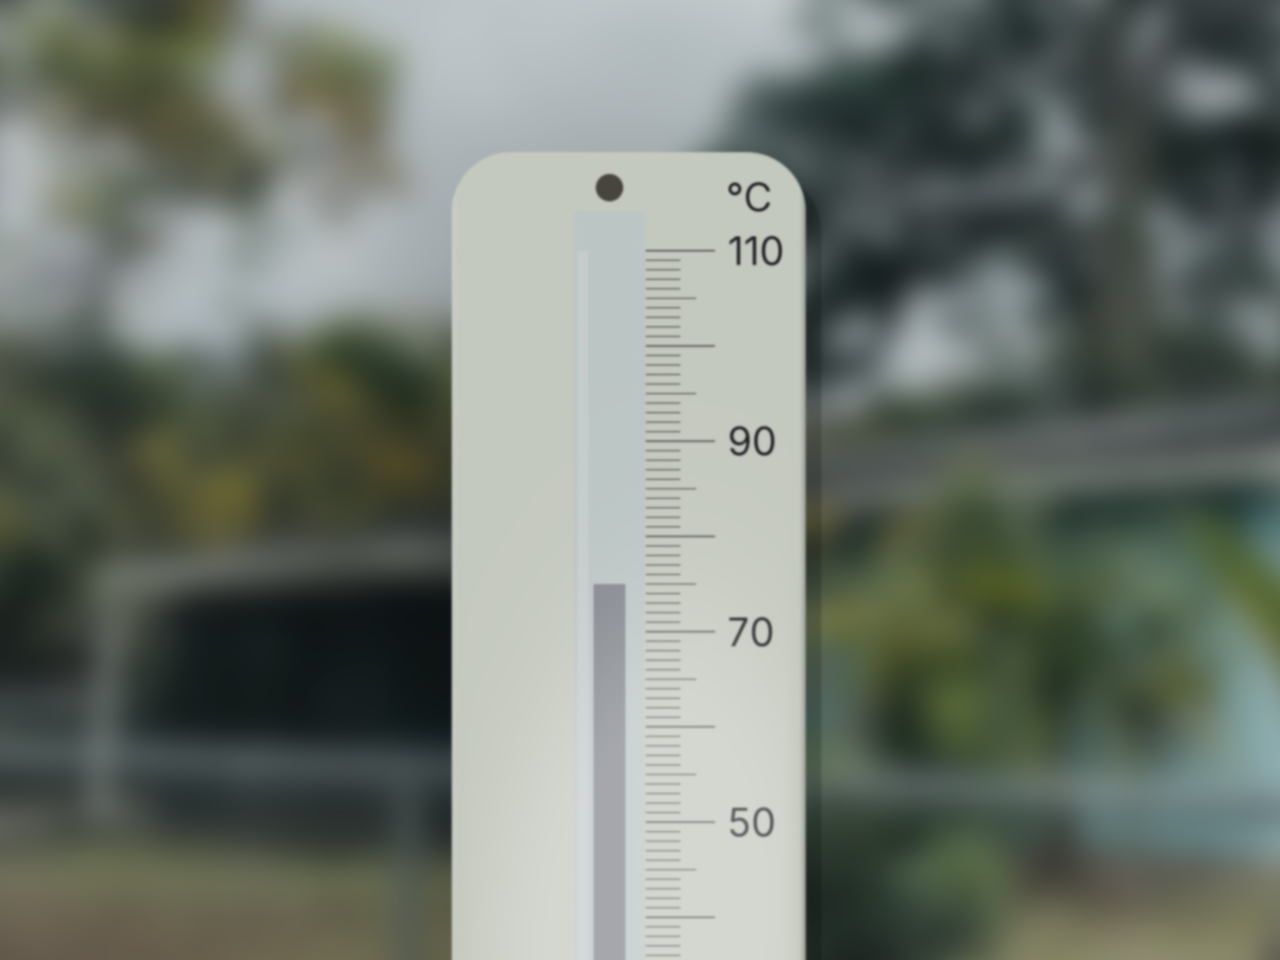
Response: 75 °C
